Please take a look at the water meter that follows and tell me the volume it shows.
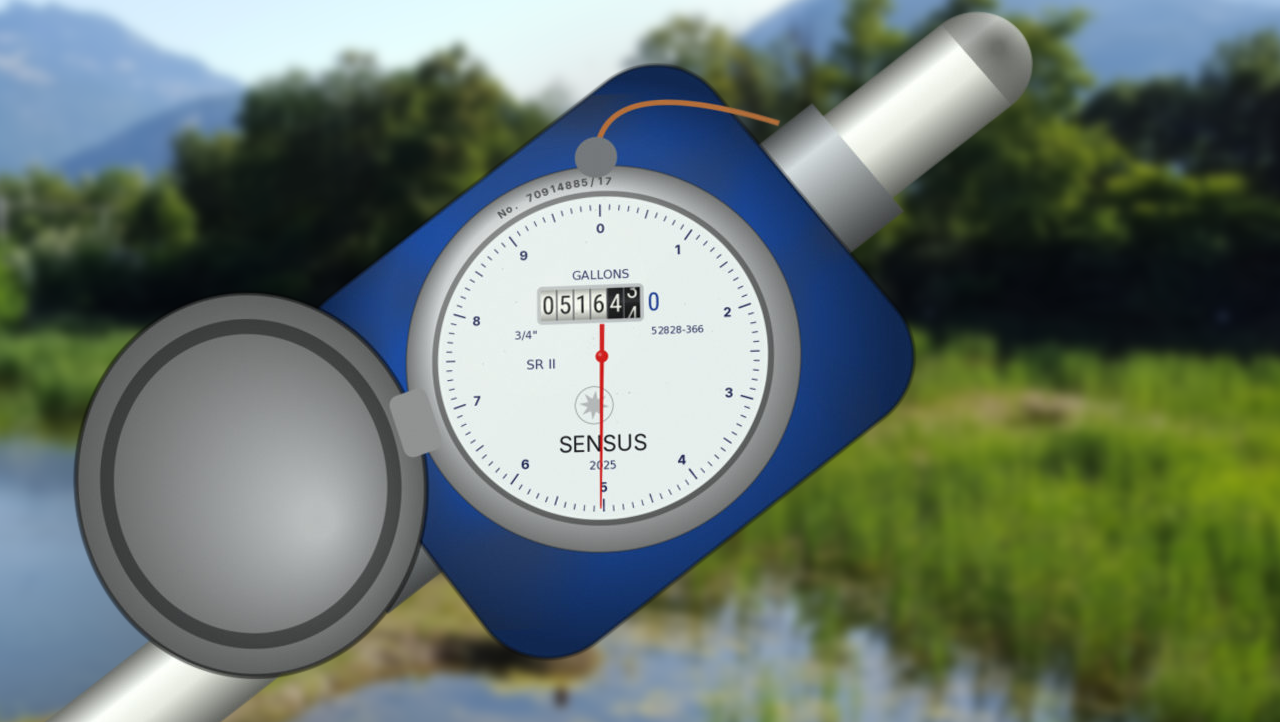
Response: 516435.0 gal
